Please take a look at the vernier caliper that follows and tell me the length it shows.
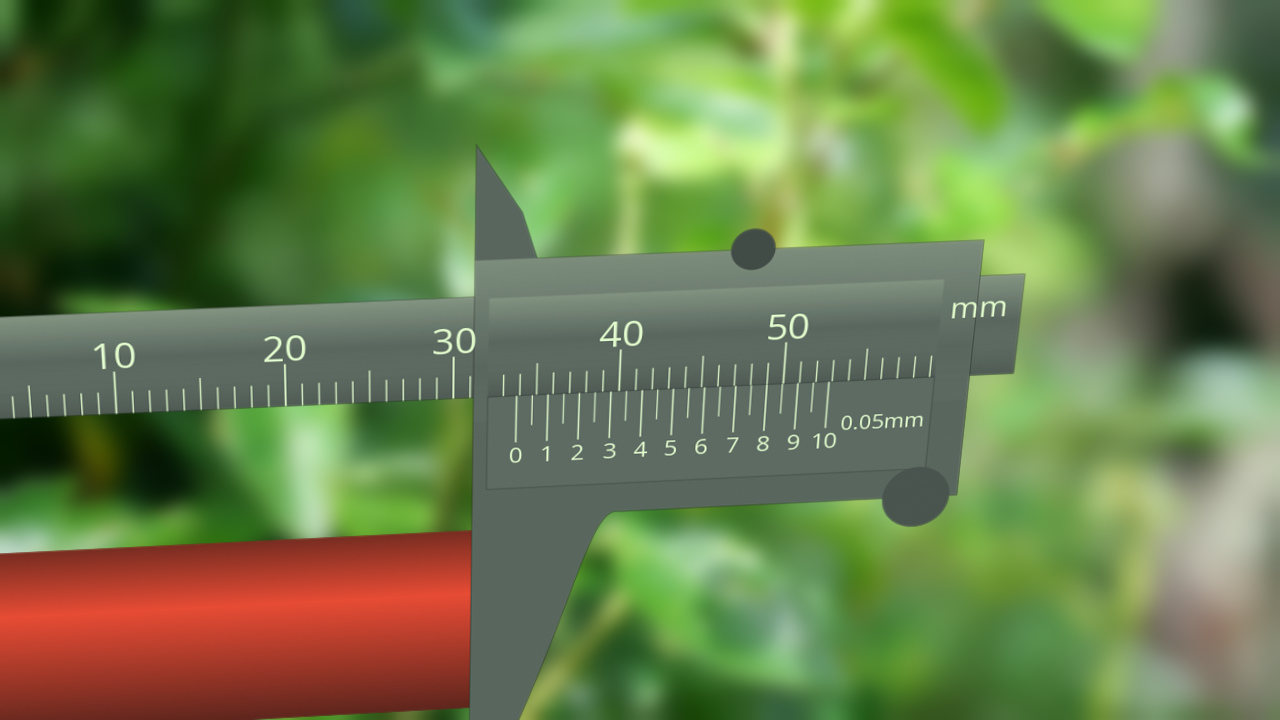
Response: 33.8 mm
